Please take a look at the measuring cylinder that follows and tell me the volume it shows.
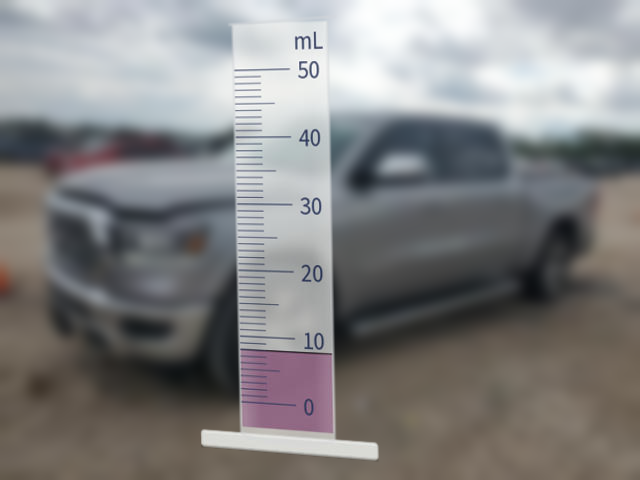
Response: 8 mL
